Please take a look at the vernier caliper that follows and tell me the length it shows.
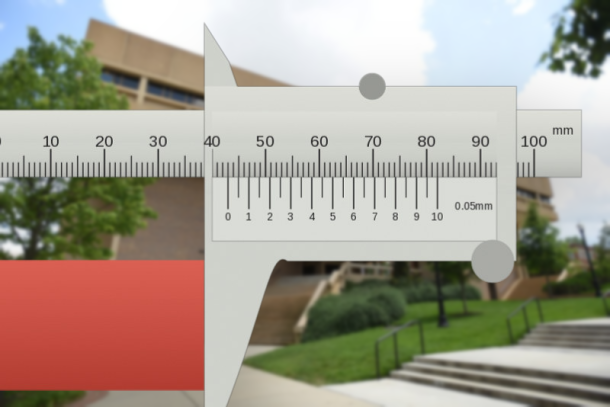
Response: 43.0 mm
